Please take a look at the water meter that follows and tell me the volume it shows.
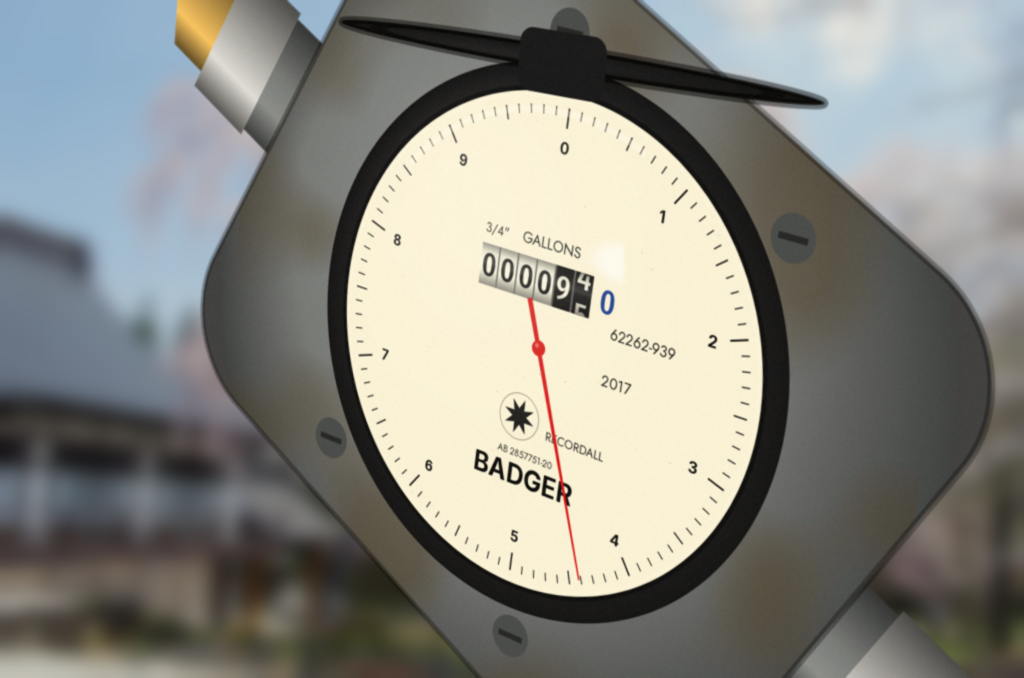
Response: 944.4 gal
